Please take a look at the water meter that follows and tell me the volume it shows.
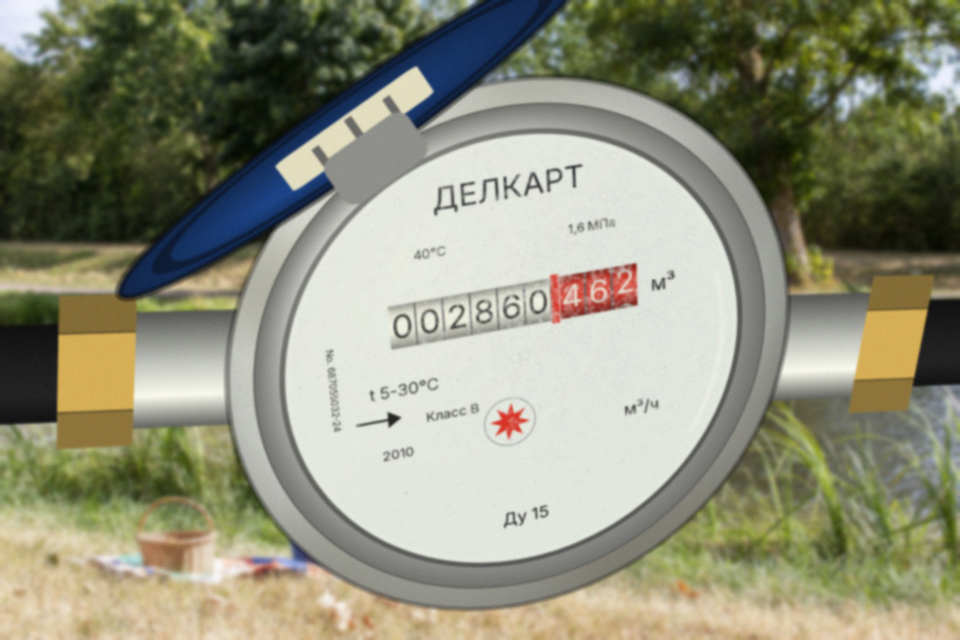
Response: 2860.462 m³
